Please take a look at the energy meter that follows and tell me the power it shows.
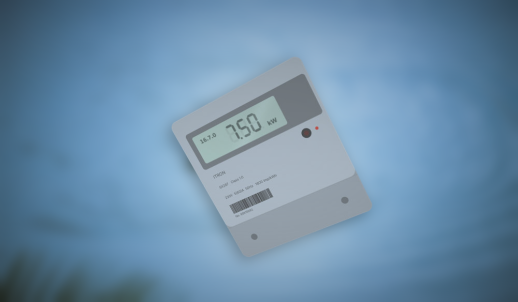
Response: 7.50 kW
